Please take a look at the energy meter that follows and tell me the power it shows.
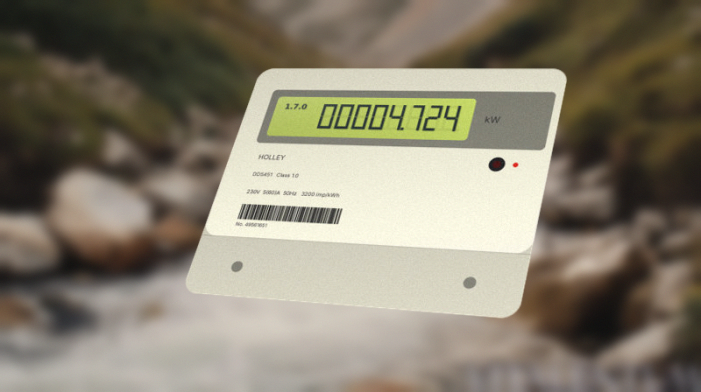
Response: 4.724 kW
